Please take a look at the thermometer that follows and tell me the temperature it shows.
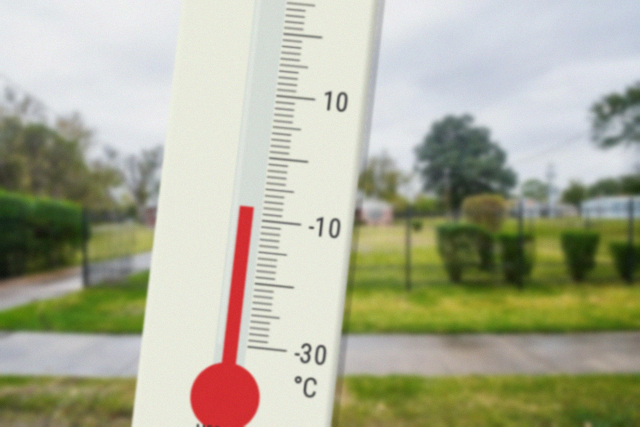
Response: -8 °C
